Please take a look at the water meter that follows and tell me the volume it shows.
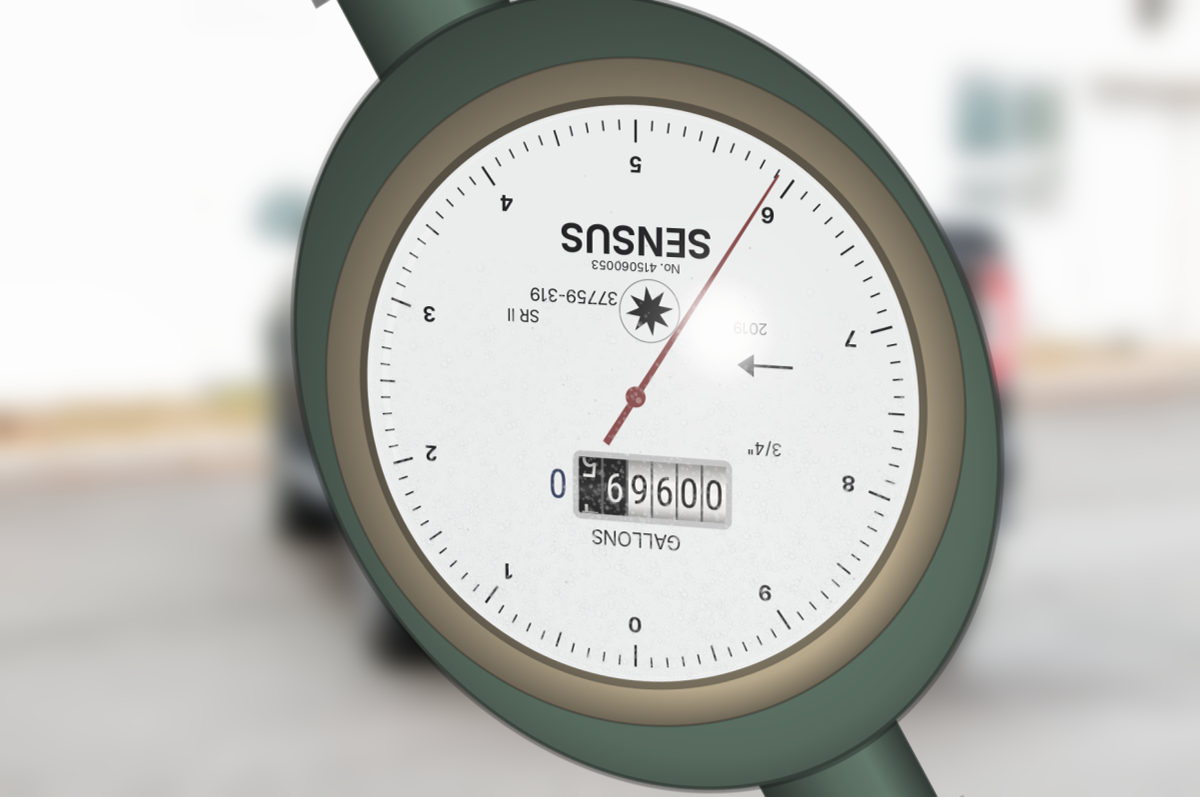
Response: 96945.9 gal
